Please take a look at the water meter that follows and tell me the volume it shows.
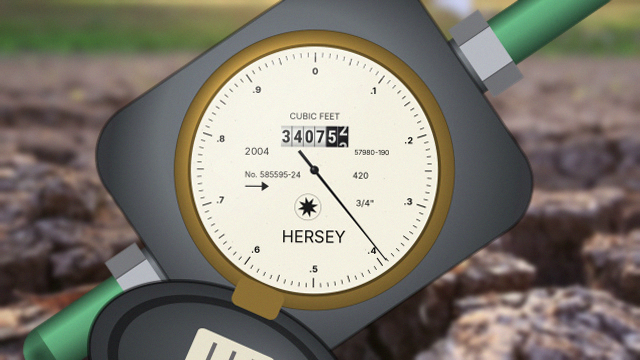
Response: 340752.39 ft³
